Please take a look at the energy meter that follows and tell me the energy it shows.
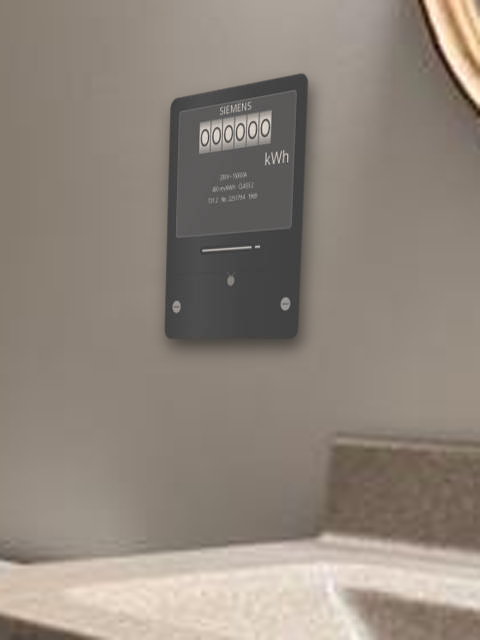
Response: 0 kWh
